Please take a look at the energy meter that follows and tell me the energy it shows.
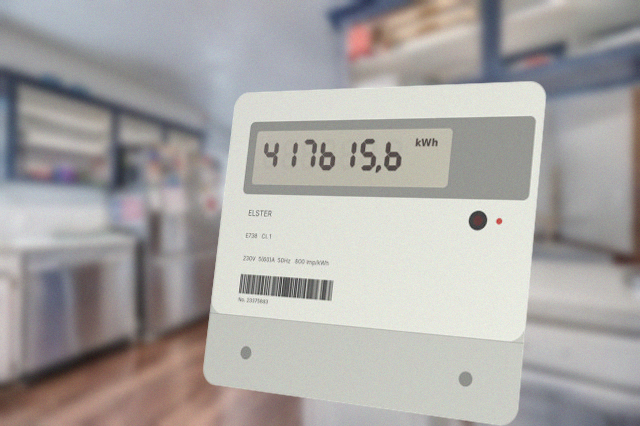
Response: 417615.6 kWh
